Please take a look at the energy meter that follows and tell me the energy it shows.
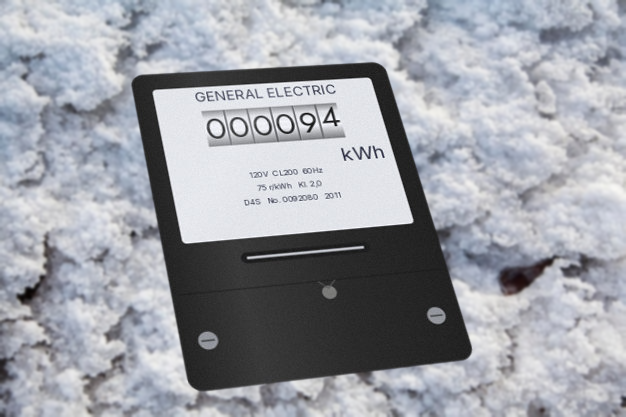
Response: 94 kWh
